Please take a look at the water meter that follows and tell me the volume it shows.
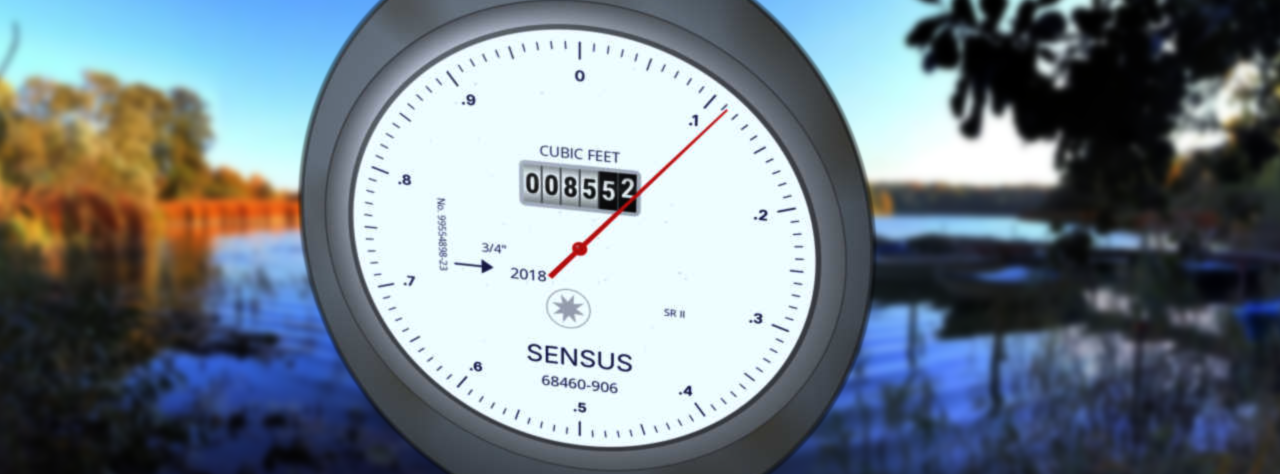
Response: 8552.11 ft³
